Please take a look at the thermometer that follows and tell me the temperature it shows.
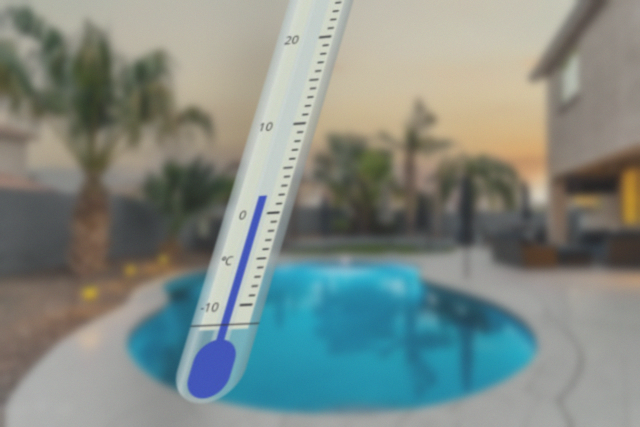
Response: 2 °C
